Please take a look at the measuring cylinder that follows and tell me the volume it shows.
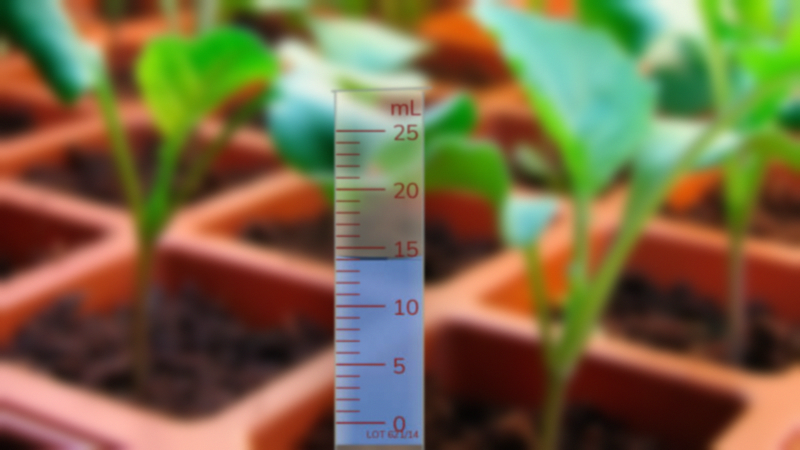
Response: 14 mL
